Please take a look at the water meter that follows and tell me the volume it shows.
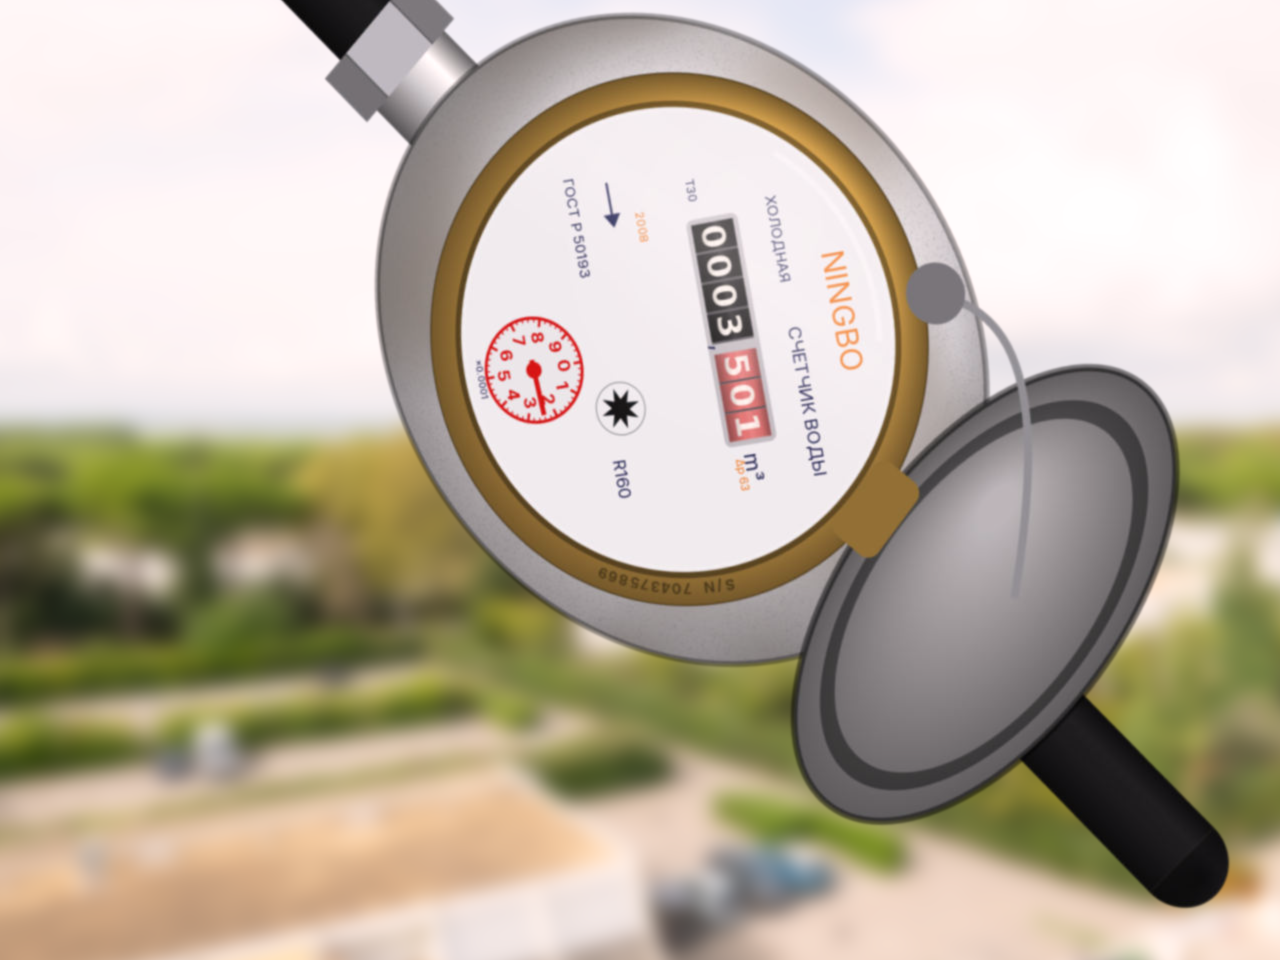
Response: 3.5012 m³
